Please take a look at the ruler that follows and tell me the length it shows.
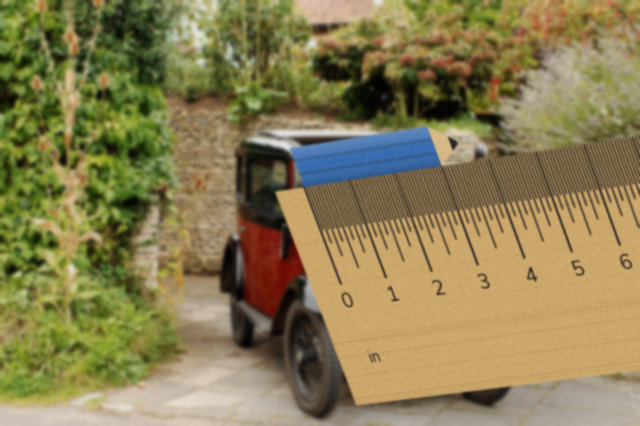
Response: 3.5 in
